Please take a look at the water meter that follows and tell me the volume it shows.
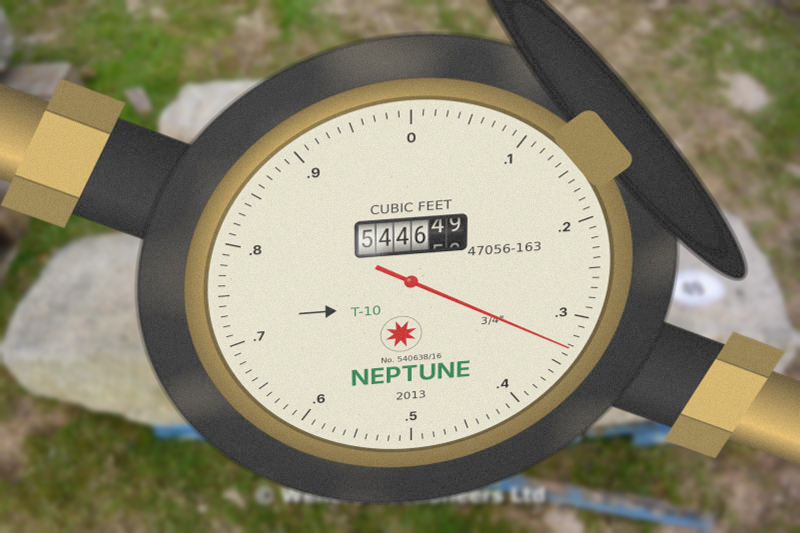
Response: 544649.33 ft³
